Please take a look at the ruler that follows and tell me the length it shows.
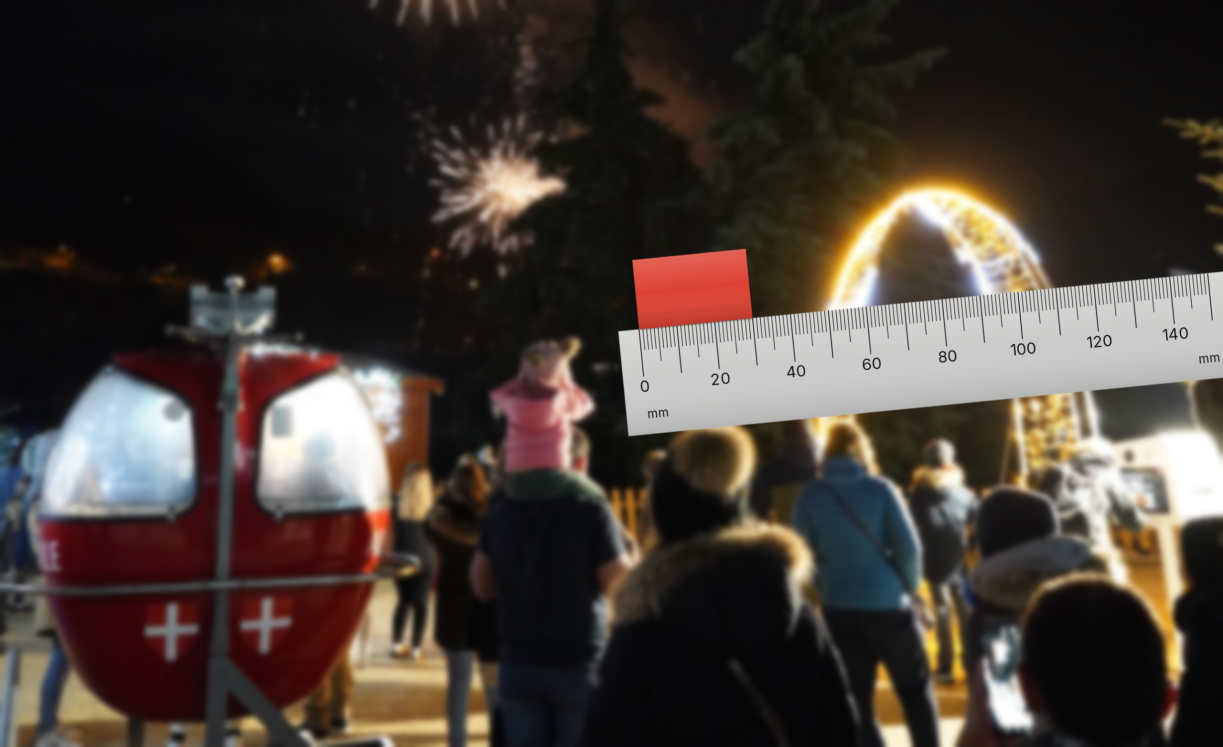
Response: 30 mm
